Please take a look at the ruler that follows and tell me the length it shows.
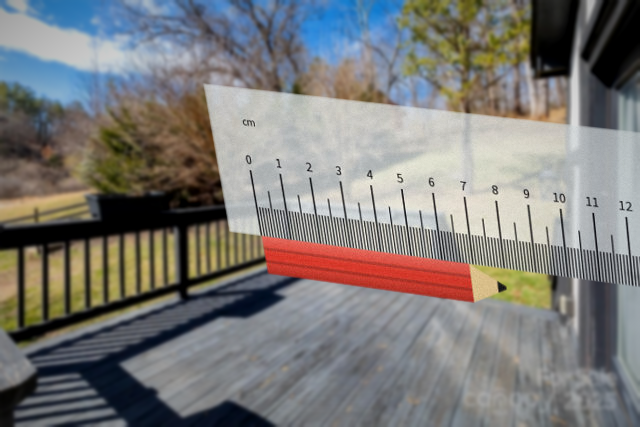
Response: 8 cm
